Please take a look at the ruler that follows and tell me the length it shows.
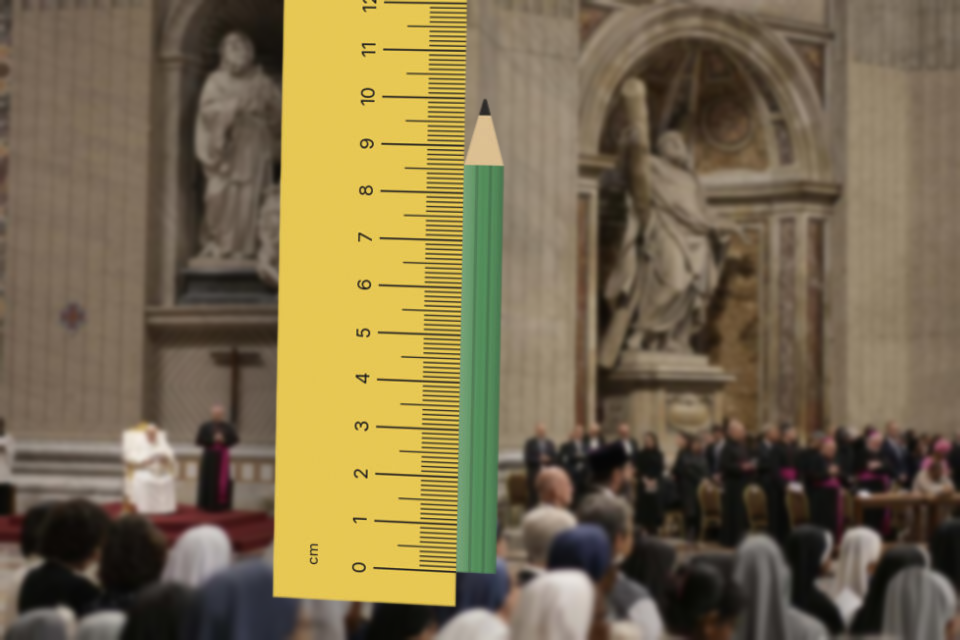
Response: 10 cm
